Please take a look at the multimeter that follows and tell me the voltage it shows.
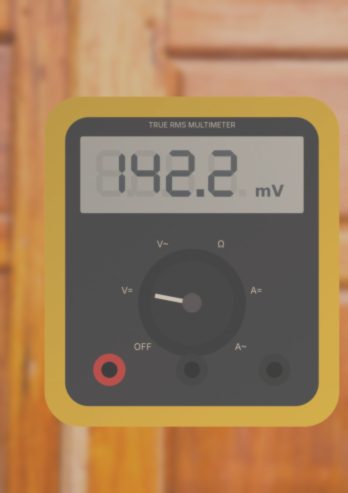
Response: 142.2 mV
